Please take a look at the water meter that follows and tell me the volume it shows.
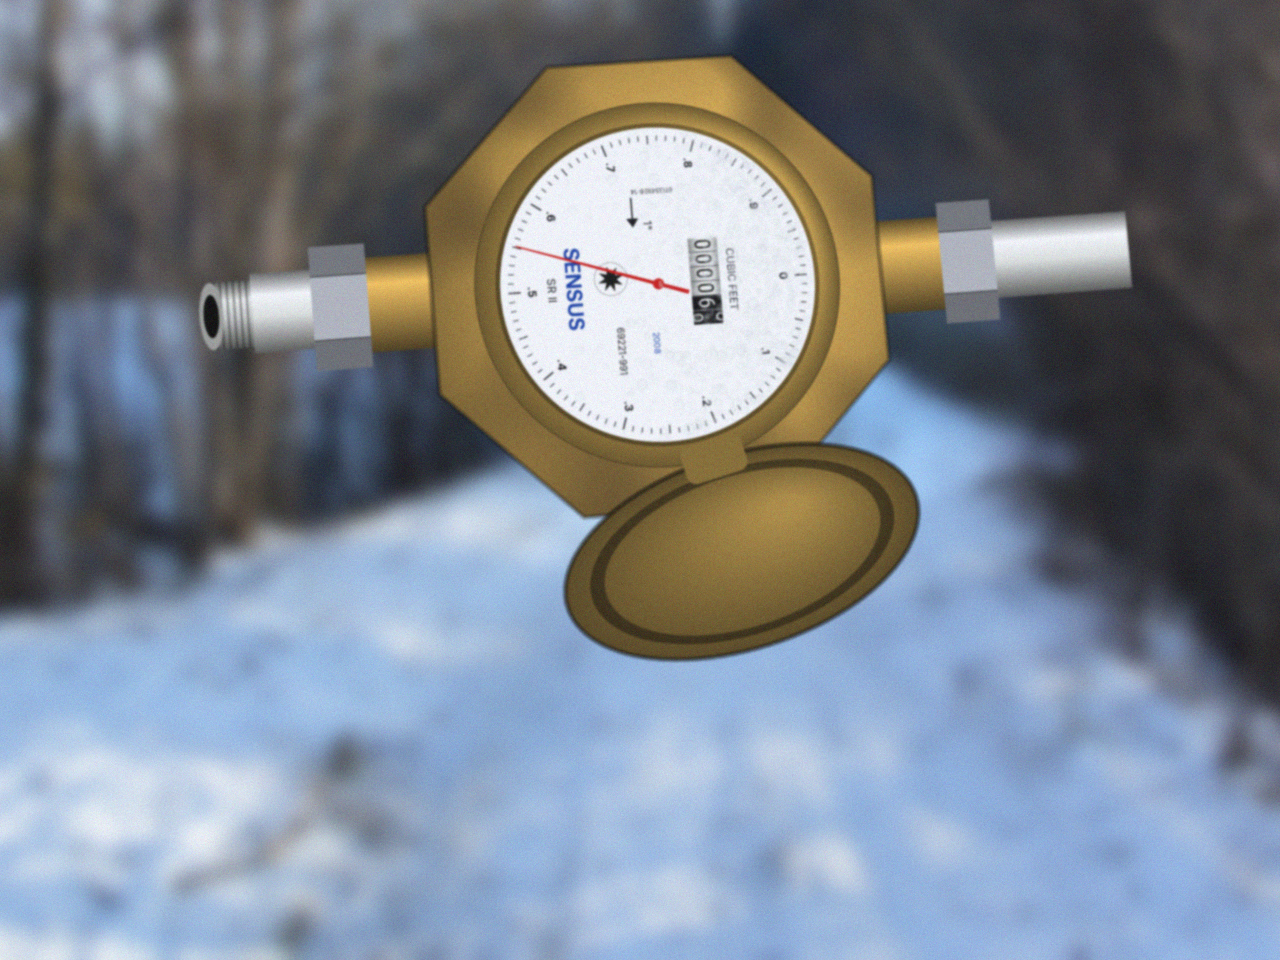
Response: 68.55 ft³
